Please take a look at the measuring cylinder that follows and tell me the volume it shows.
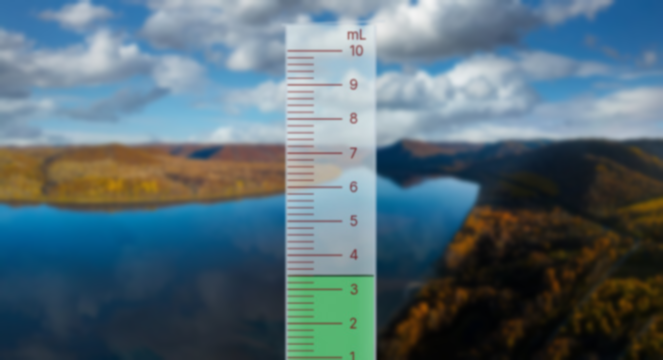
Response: 3.4 mL
